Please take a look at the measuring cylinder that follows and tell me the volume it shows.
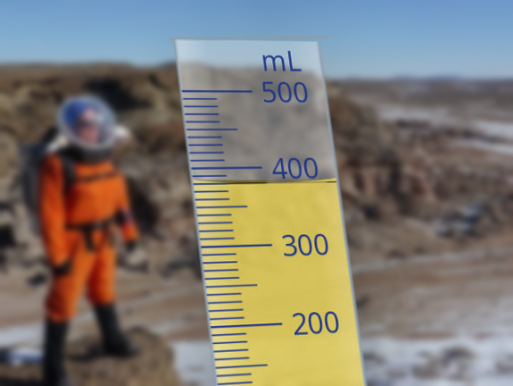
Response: 380 mL
